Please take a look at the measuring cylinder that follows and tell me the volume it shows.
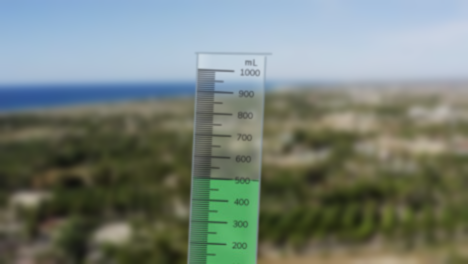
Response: 500 mL
